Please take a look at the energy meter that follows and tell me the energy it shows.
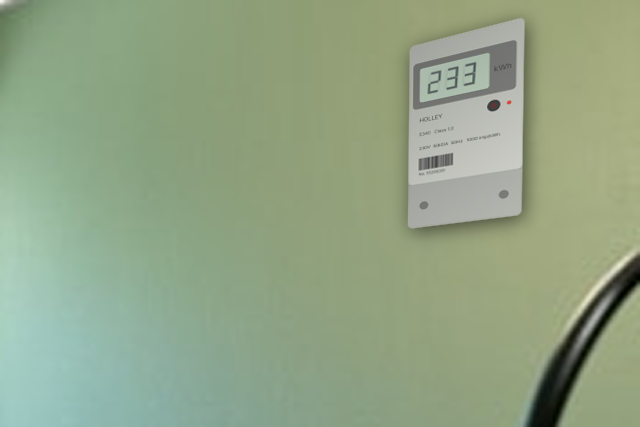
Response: 233 kWh
